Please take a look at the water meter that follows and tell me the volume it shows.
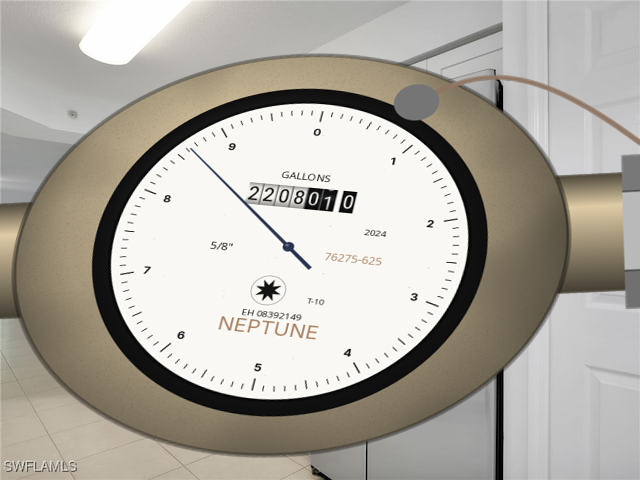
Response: 2208008.6 gal
